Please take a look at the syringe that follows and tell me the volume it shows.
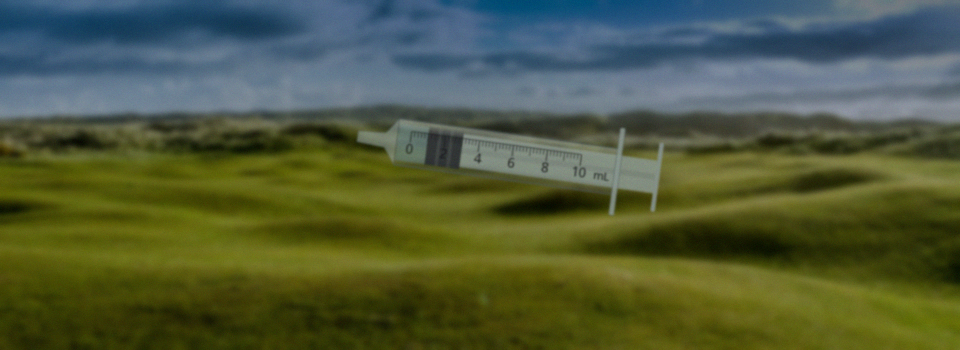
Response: 1 mL
